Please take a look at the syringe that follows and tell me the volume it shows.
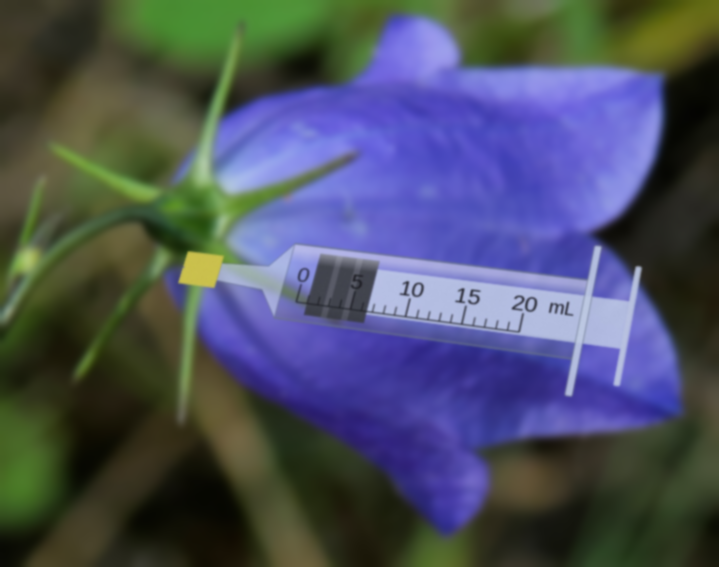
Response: 1 mL
